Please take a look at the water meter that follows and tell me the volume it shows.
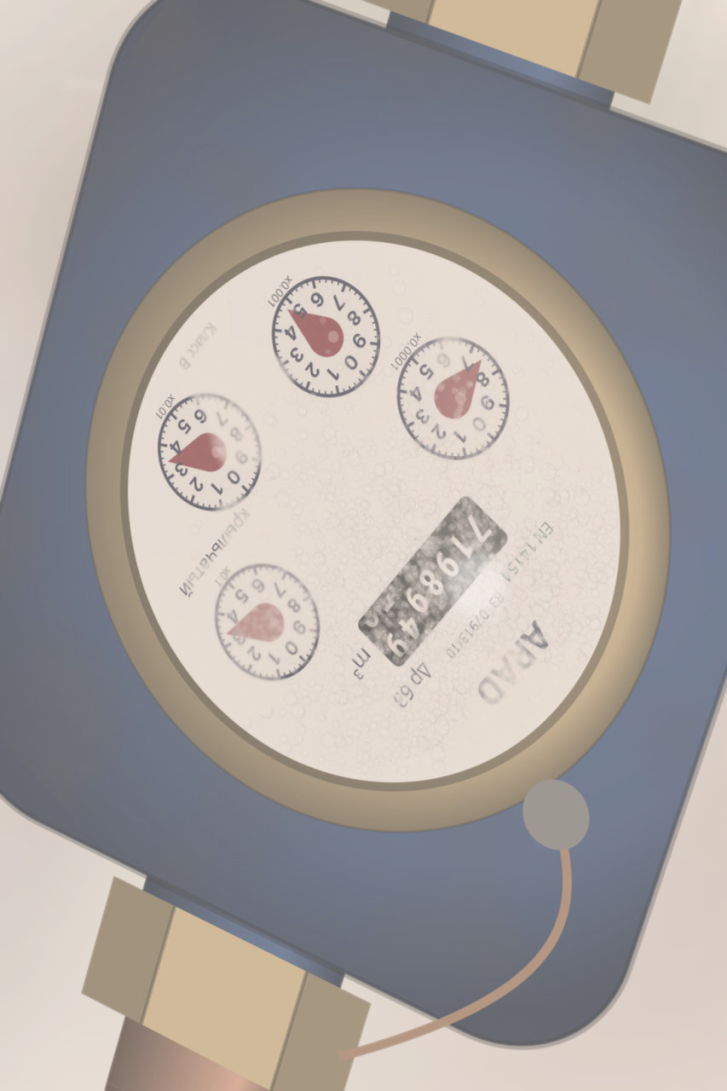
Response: 7198949.3347 m³
